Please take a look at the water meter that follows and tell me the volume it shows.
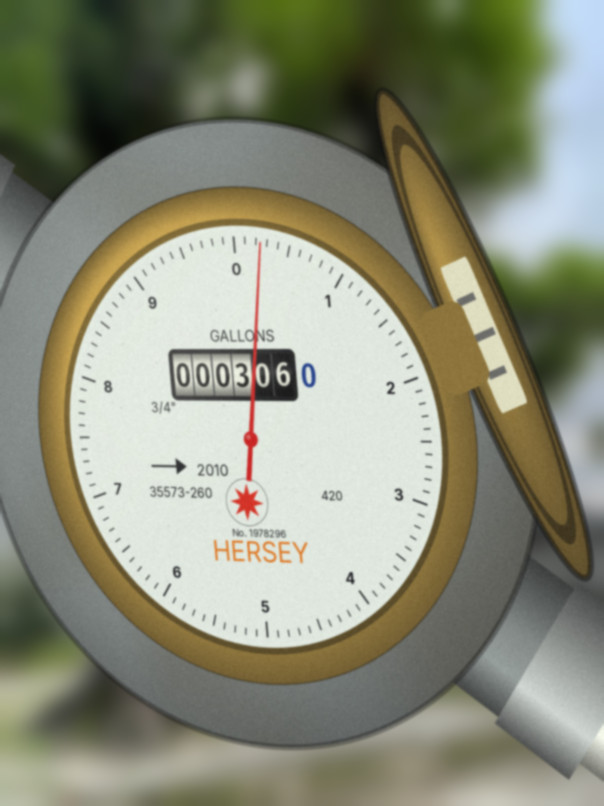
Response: 3060.2 gal
